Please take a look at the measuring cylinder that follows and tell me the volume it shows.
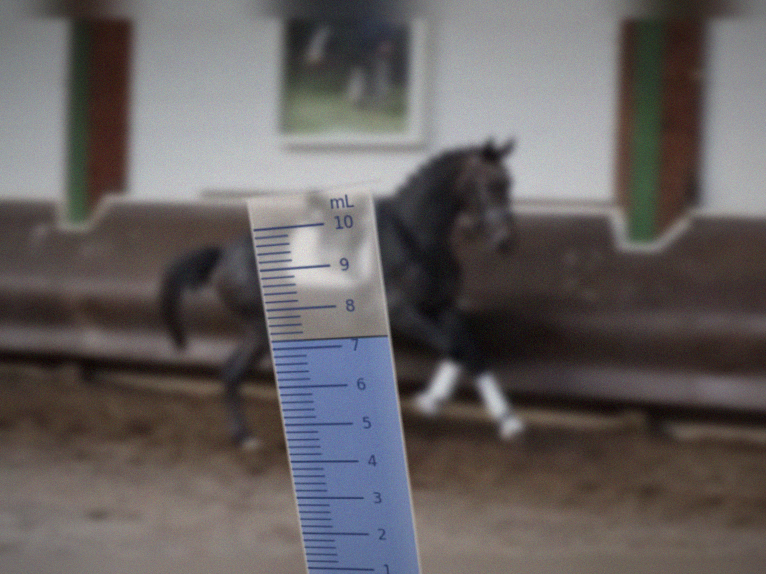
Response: 7.2 mL
